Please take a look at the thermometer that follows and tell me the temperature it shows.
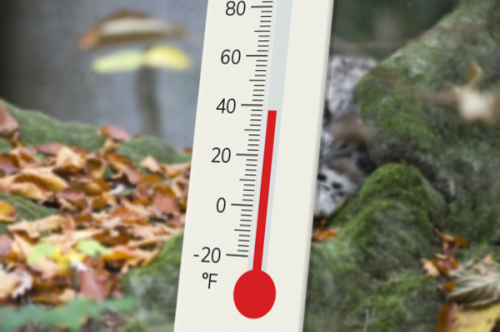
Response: 38 °F
